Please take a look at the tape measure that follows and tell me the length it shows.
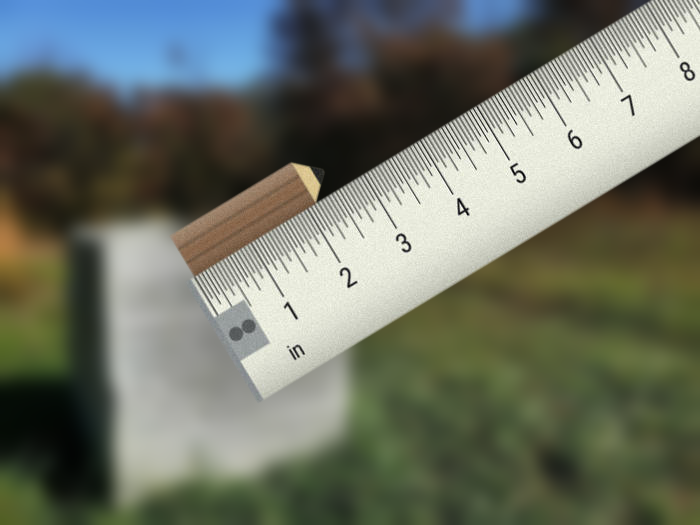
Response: 2.5 in
